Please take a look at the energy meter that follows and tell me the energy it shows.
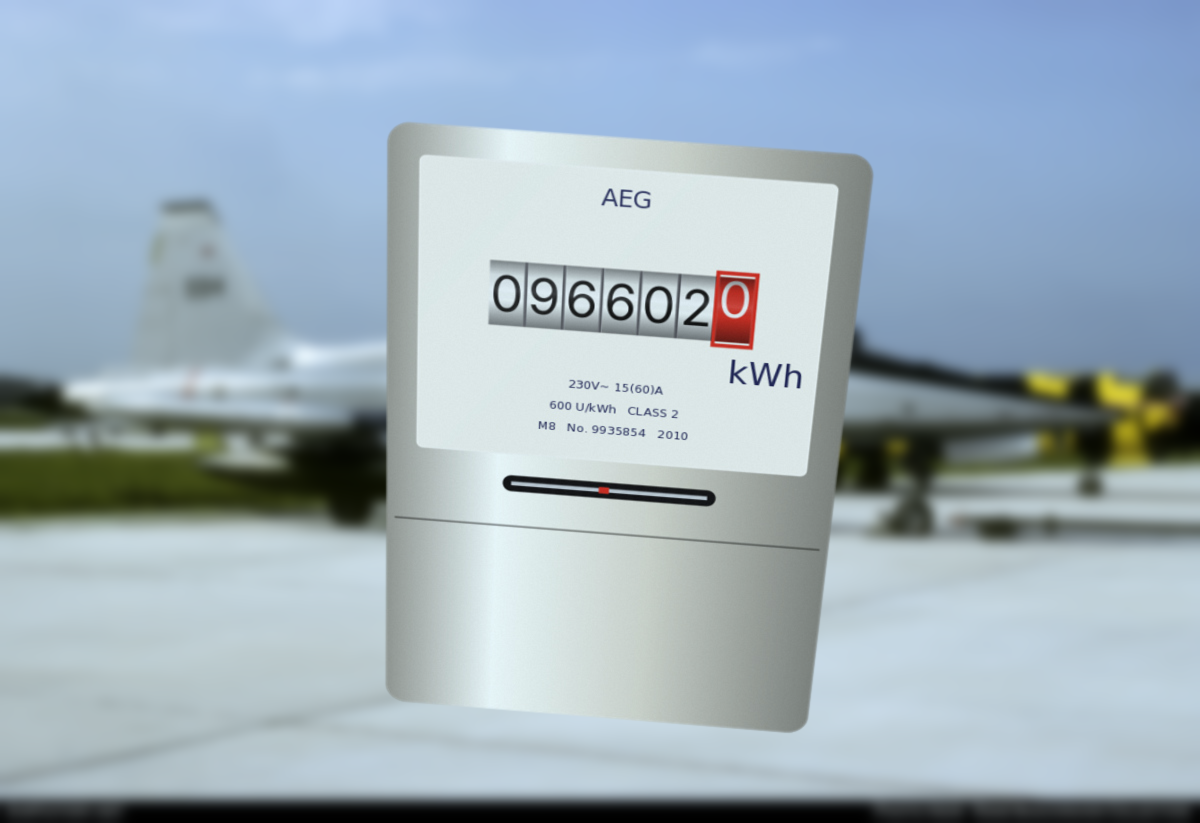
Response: 96602.0 kWh
